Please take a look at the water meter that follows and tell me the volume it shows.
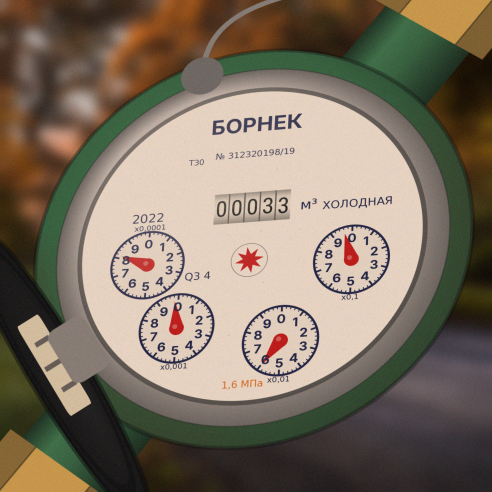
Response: 32.9598 m³
